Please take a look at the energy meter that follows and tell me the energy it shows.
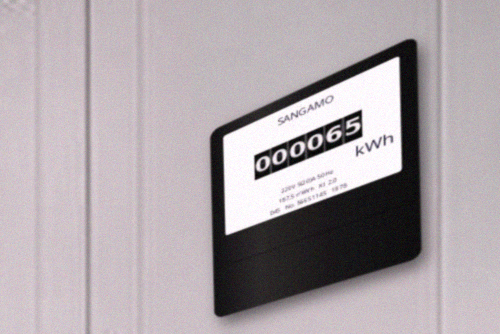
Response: 65 kWh
